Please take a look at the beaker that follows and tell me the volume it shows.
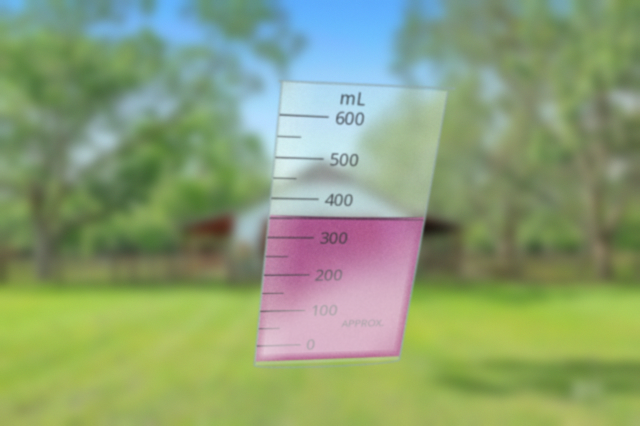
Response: 350 mL
